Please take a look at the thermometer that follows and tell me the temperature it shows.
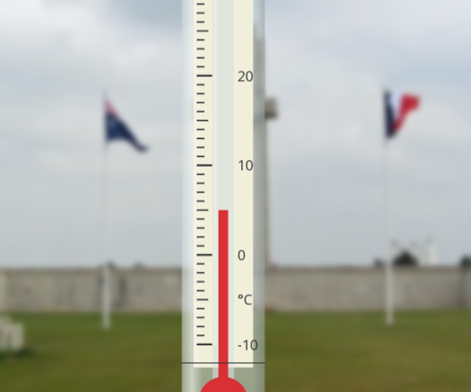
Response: 5 °C
